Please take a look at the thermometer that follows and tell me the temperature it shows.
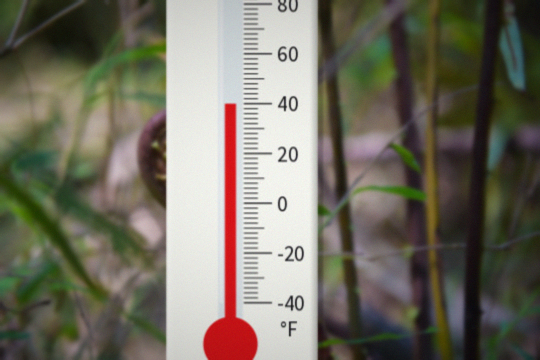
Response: 40 °F
